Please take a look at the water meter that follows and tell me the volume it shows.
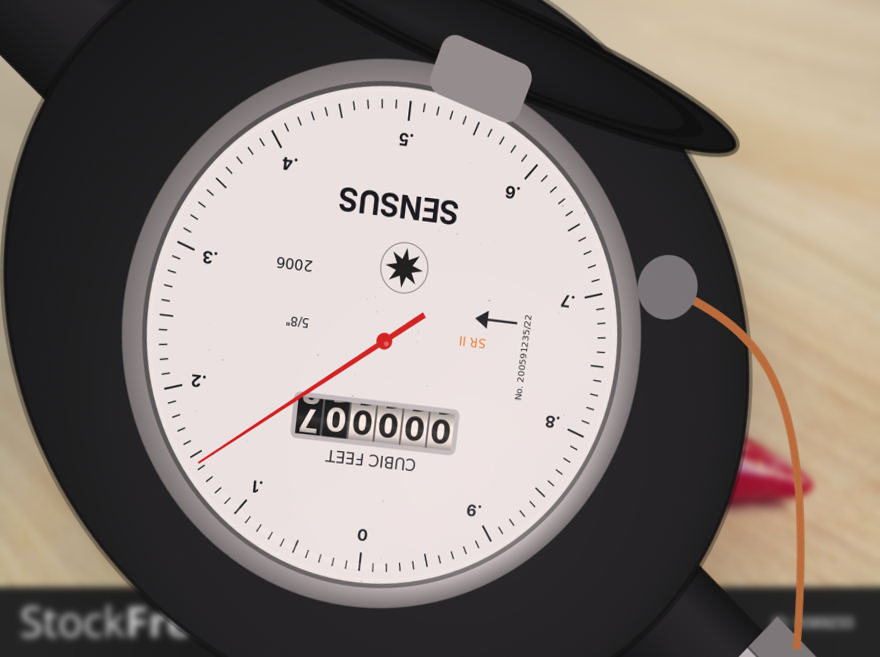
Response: 7.14 ft³
